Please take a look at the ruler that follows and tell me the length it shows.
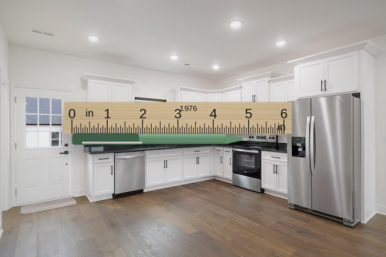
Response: 5 in
